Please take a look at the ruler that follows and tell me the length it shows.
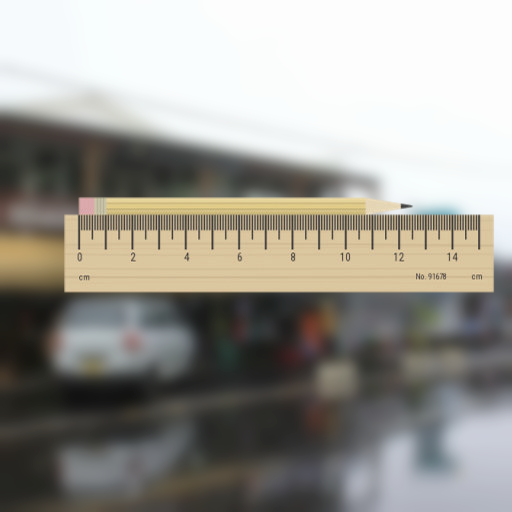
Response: 12.5 cm
